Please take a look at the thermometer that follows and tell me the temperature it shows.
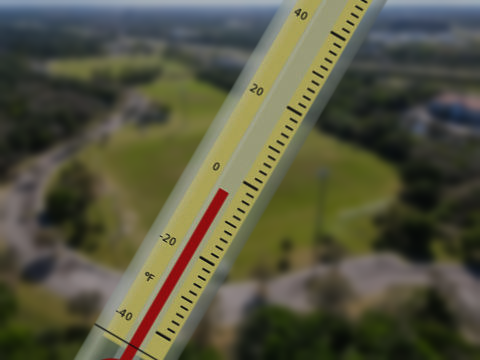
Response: -4 °F
